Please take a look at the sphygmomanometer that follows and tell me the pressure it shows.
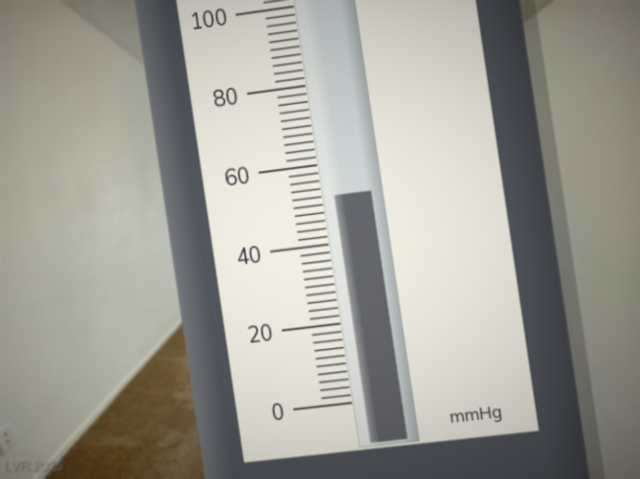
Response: 52 mmHg
